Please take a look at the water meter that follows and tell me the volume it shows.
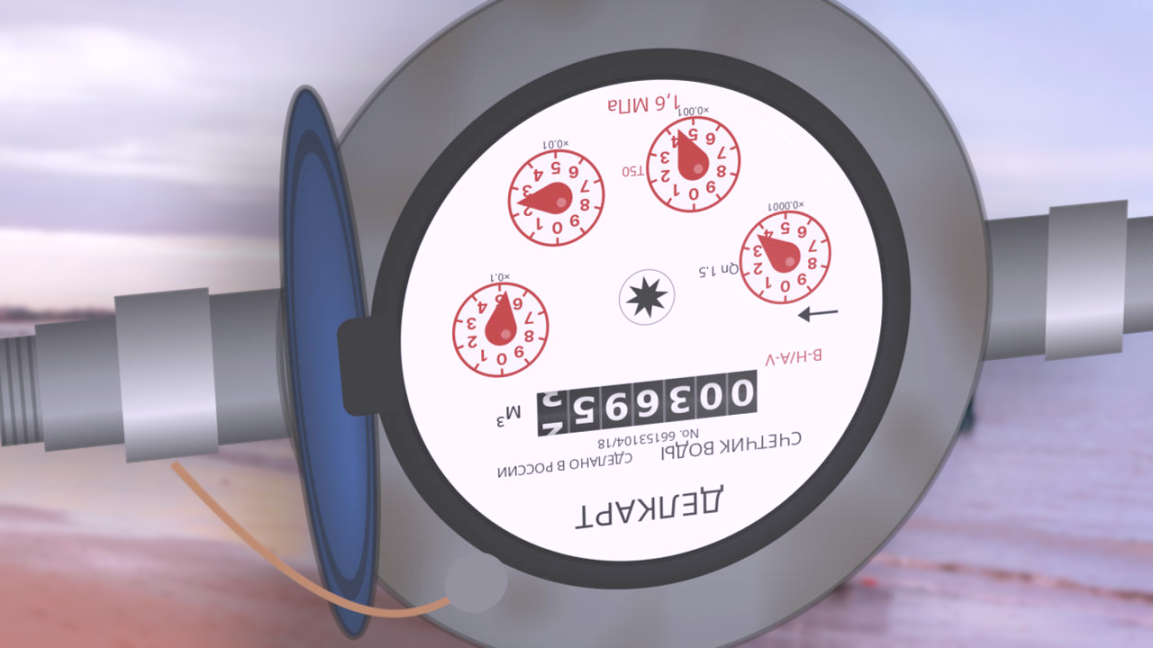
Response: 36952.5243 m³
